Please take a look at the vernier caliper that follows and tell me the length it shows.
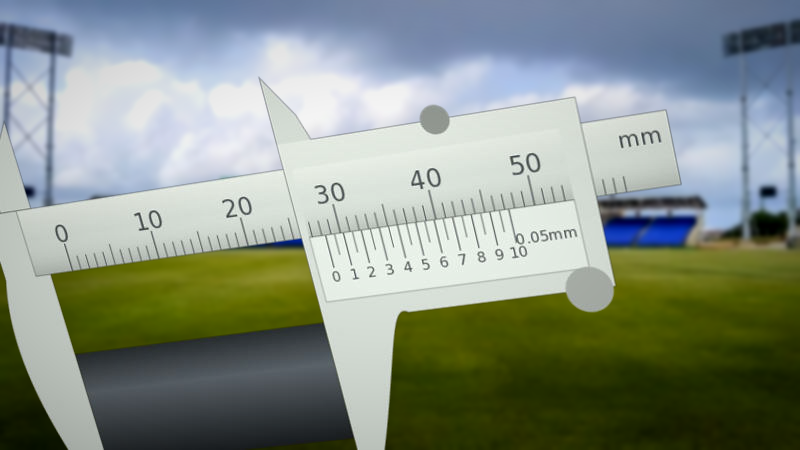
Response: 28.4 mm
